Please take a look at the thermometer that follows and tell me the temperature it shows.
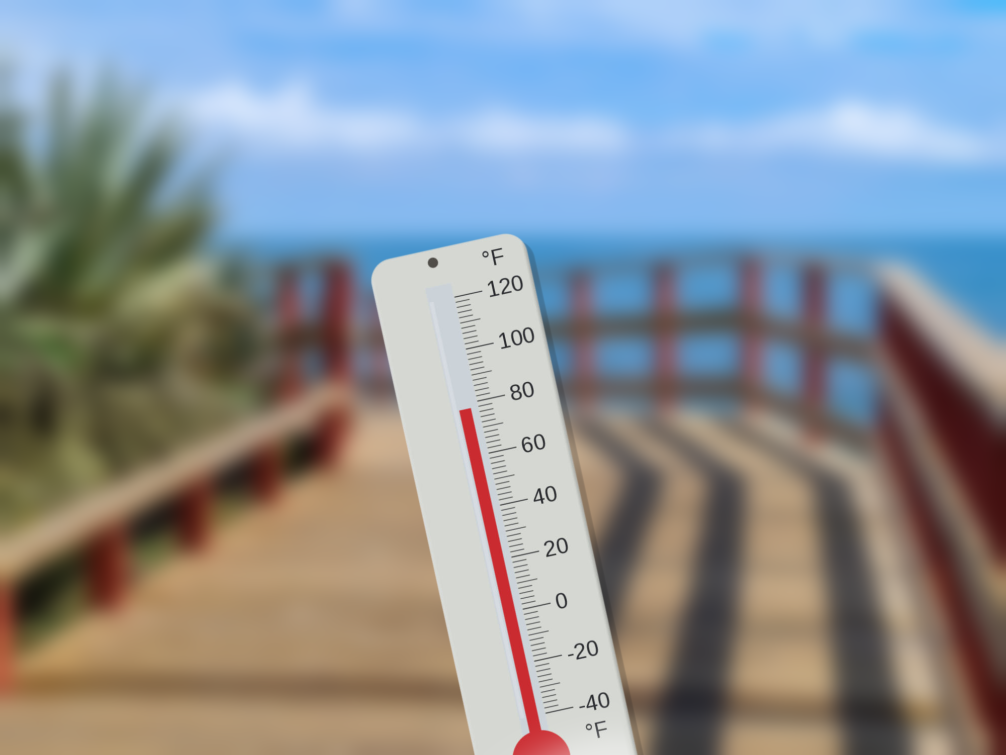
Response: 78 °F
